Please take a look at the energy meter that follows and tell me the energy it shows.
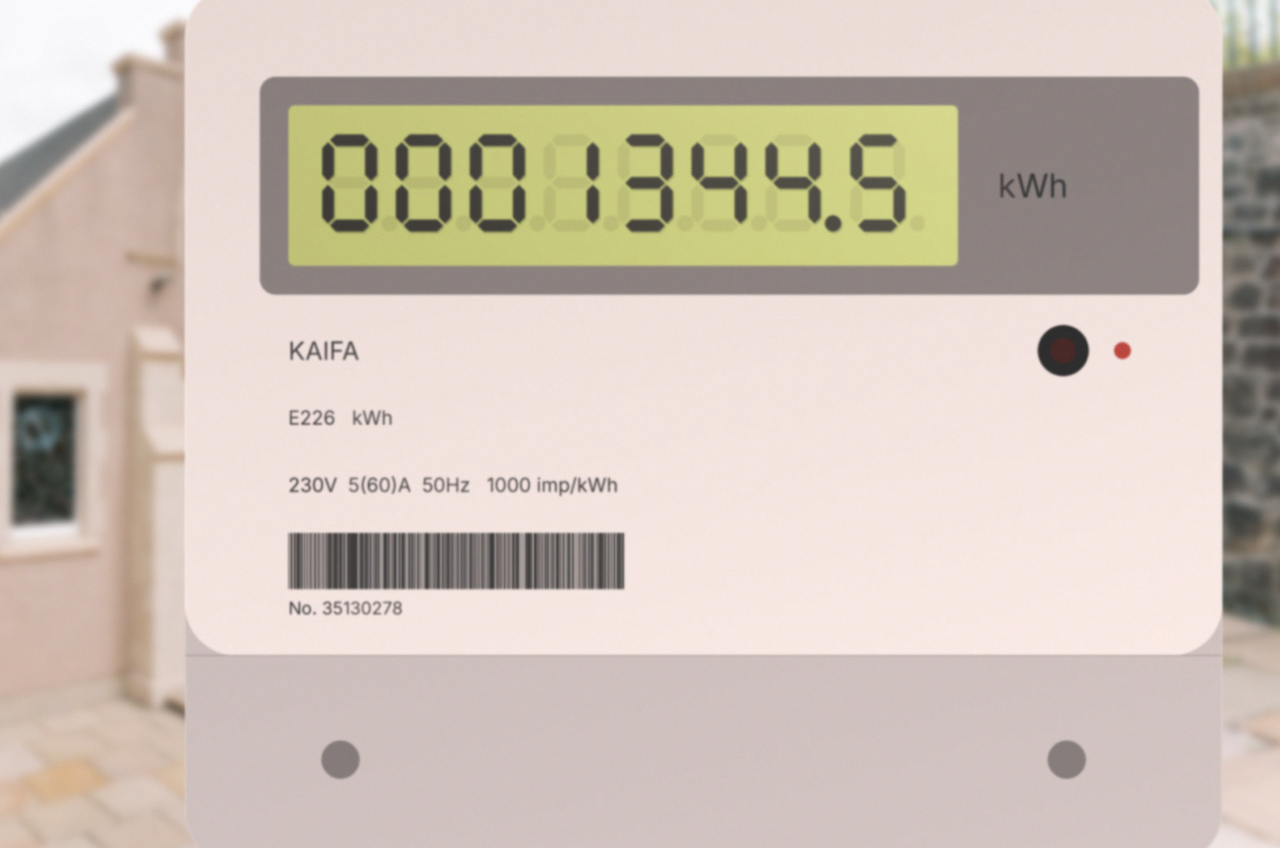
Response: 1344.5 kWh
